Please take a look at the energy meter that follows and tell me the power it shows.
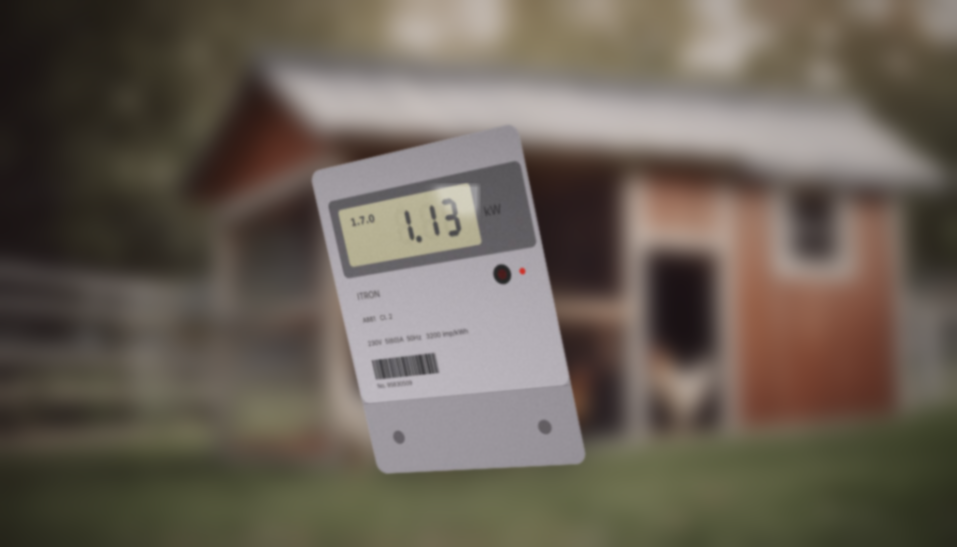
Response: 1.13 kW
